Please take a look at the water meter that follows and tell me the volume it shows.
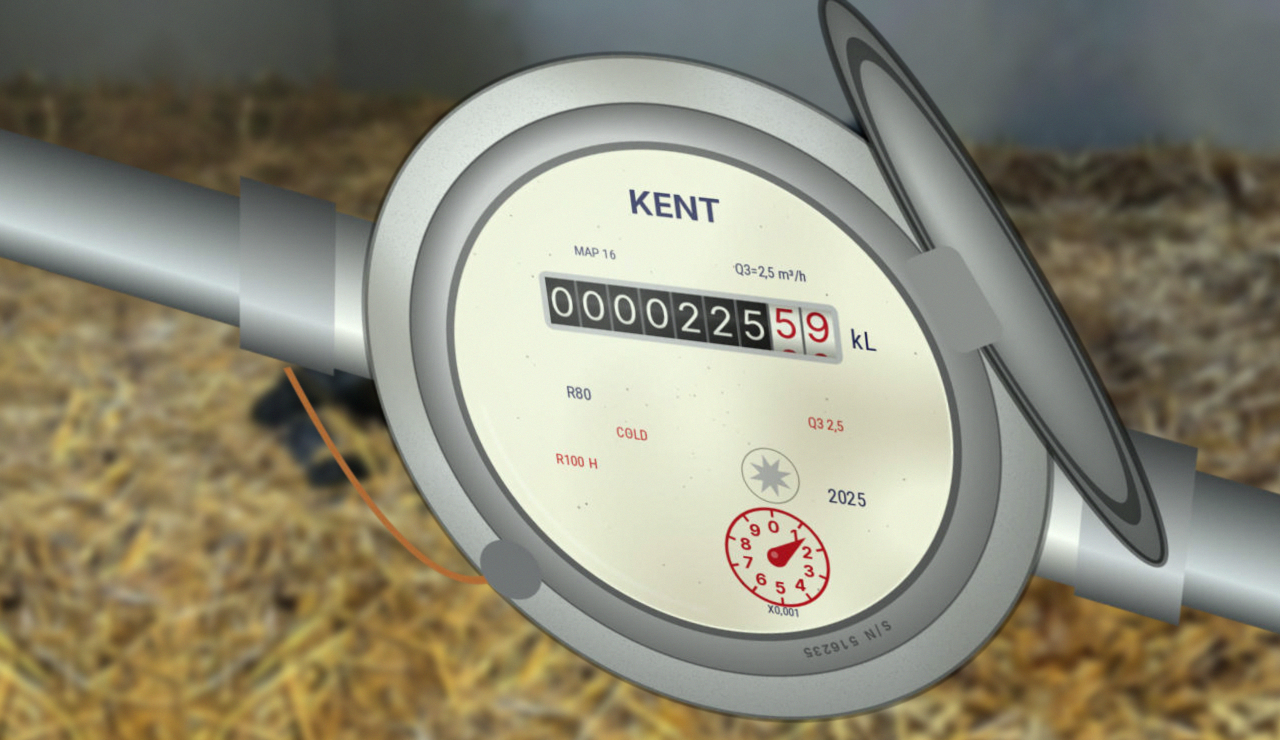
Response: 225.591 kL
